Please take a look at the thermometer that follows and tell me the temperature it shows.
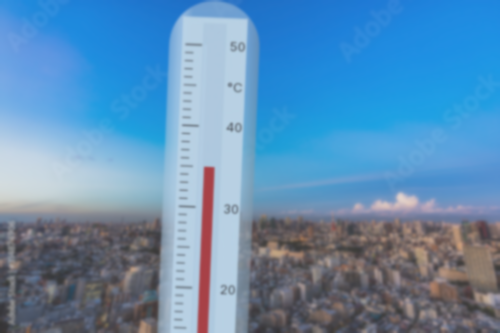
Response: 35 °C
